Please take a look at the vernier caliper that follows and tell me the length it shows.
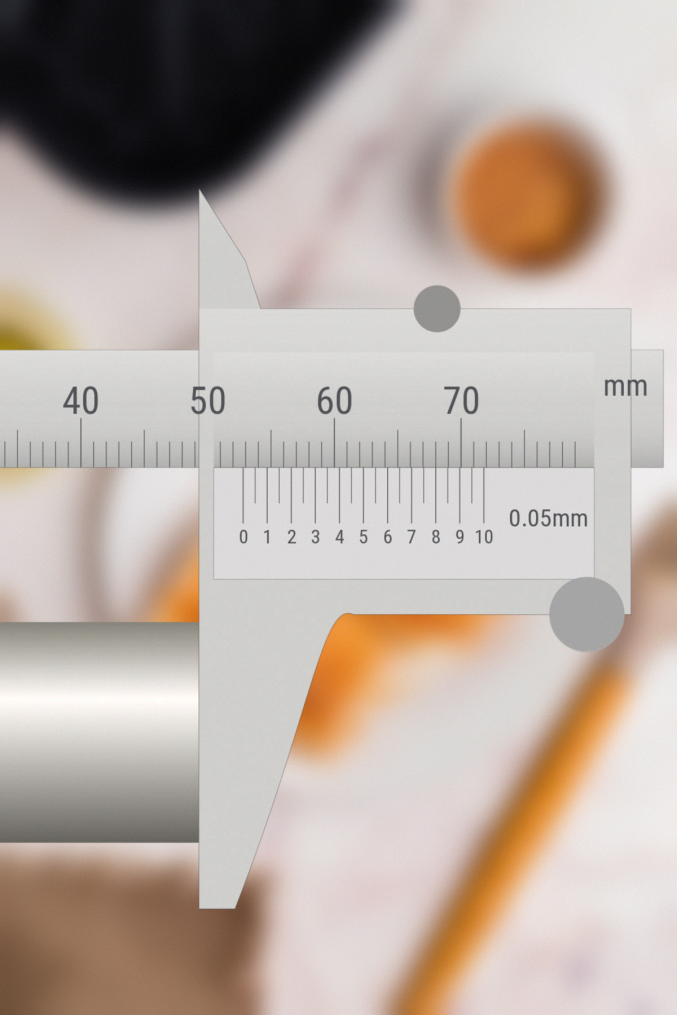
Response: 52.8 mm
